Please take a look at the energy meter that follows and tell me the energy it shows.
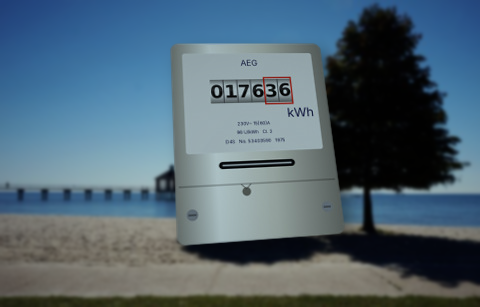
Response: 176.36 kWh
